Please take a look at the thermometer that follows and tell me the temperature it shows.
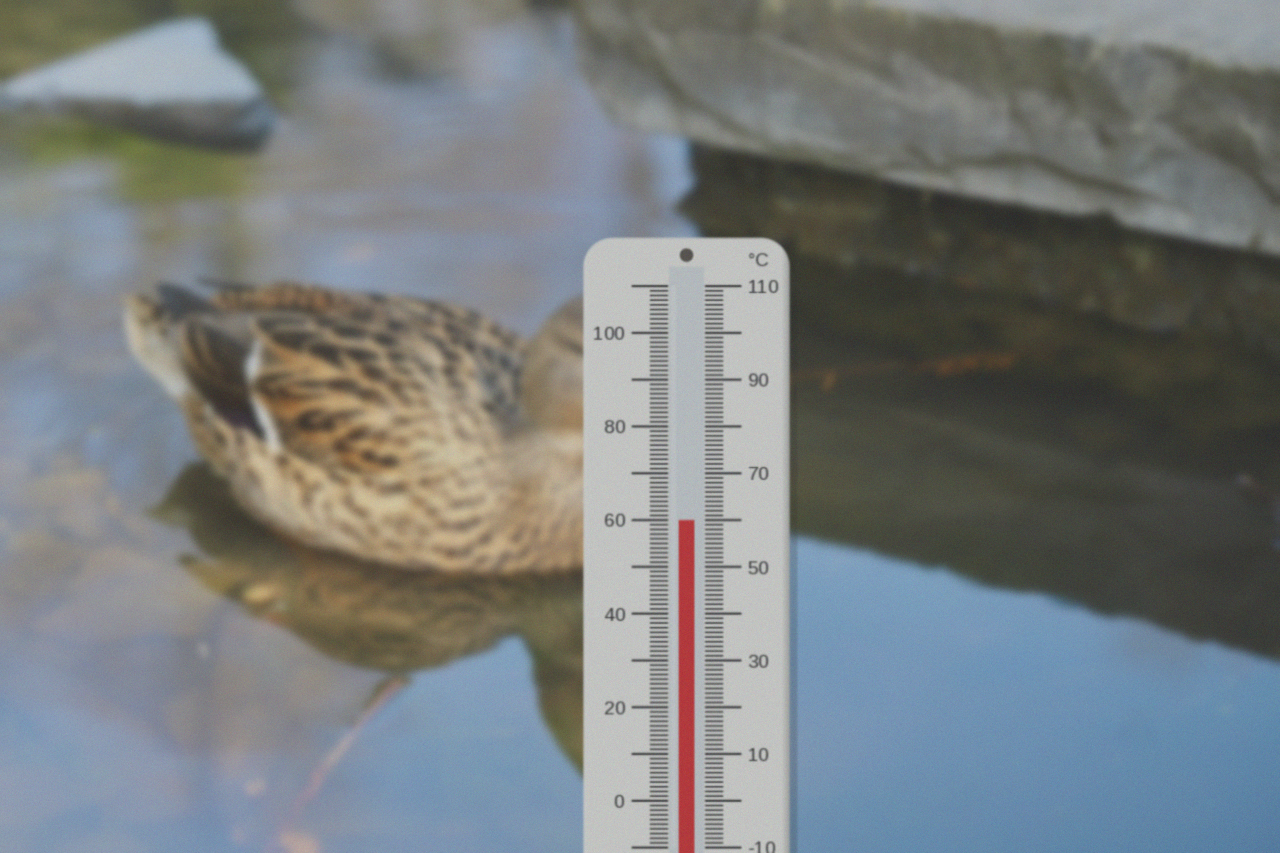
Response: 60 °C
